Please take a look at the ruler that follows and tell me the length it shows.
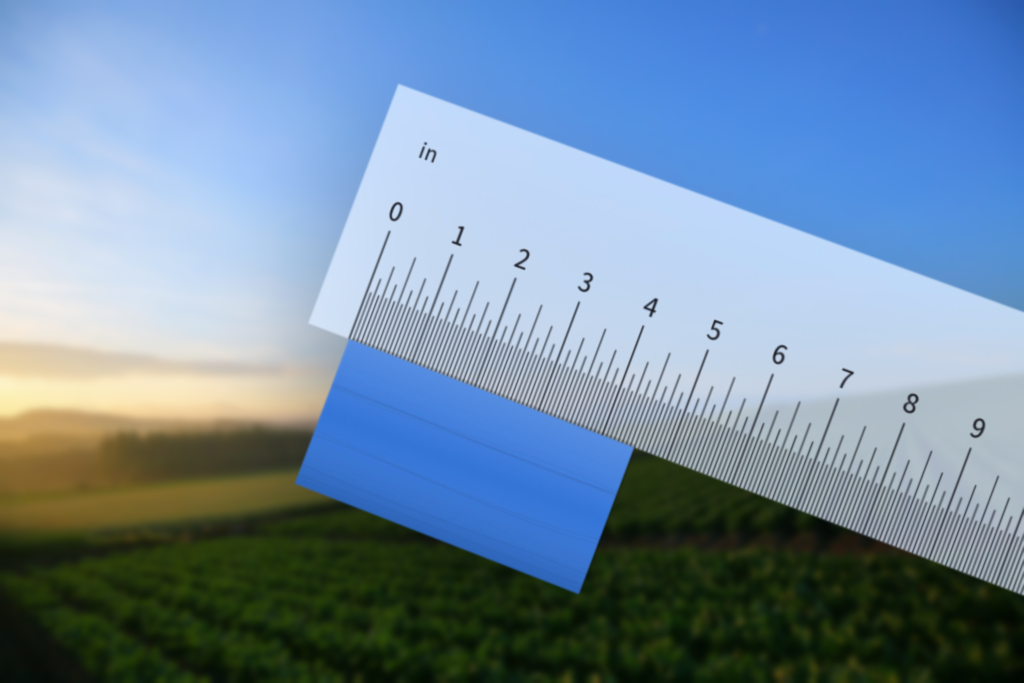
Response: 4.5 in
